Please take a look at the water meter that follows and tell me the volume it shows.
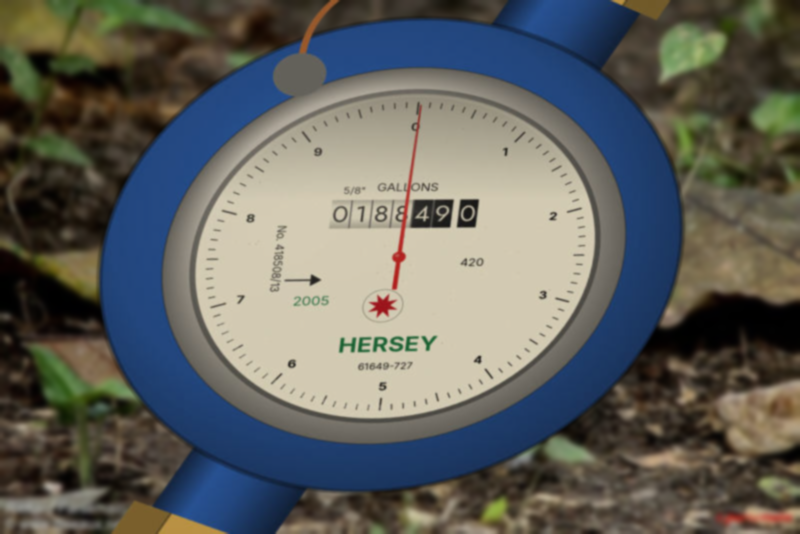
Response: 188490.0 gal
